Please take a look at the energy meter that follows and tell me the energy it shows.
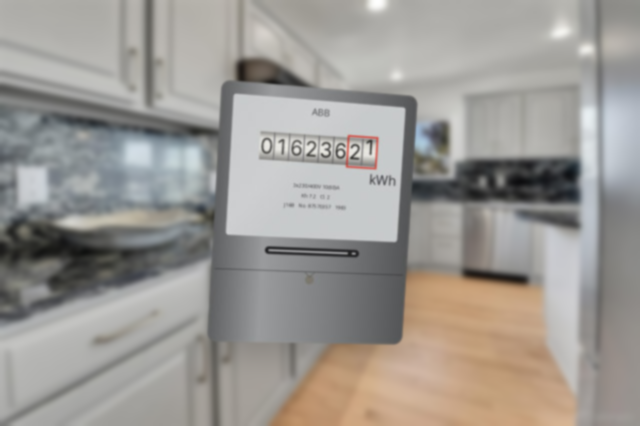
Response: 16236.21 kWh
